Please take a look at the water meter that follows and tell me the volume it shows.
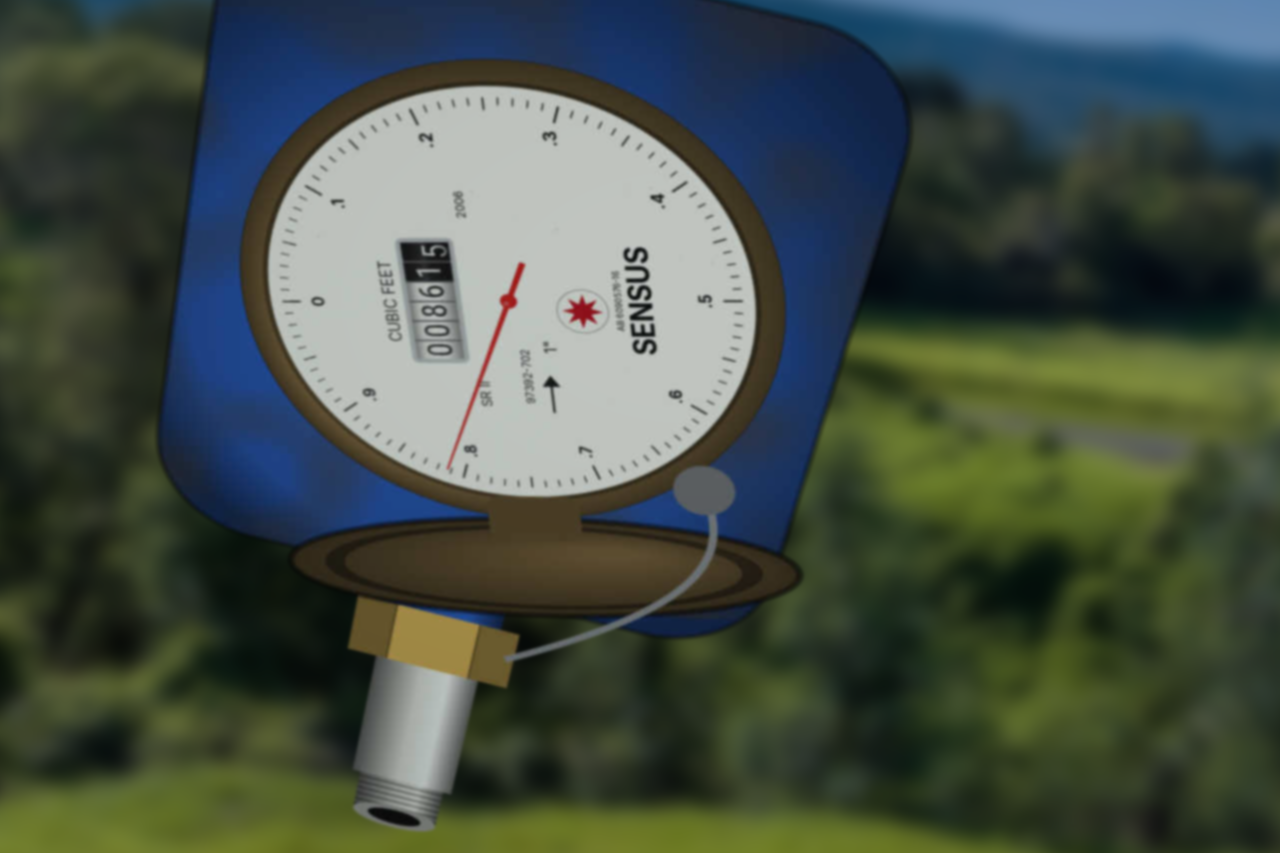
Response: 8614.81 ft³
